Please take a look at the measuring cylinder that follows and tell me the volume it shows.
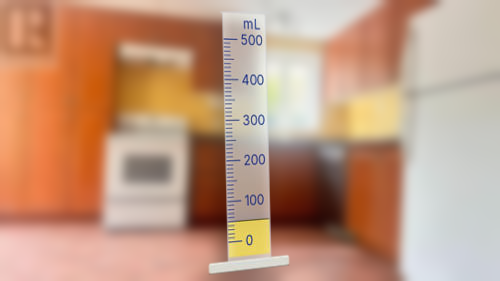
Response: 50 mL
